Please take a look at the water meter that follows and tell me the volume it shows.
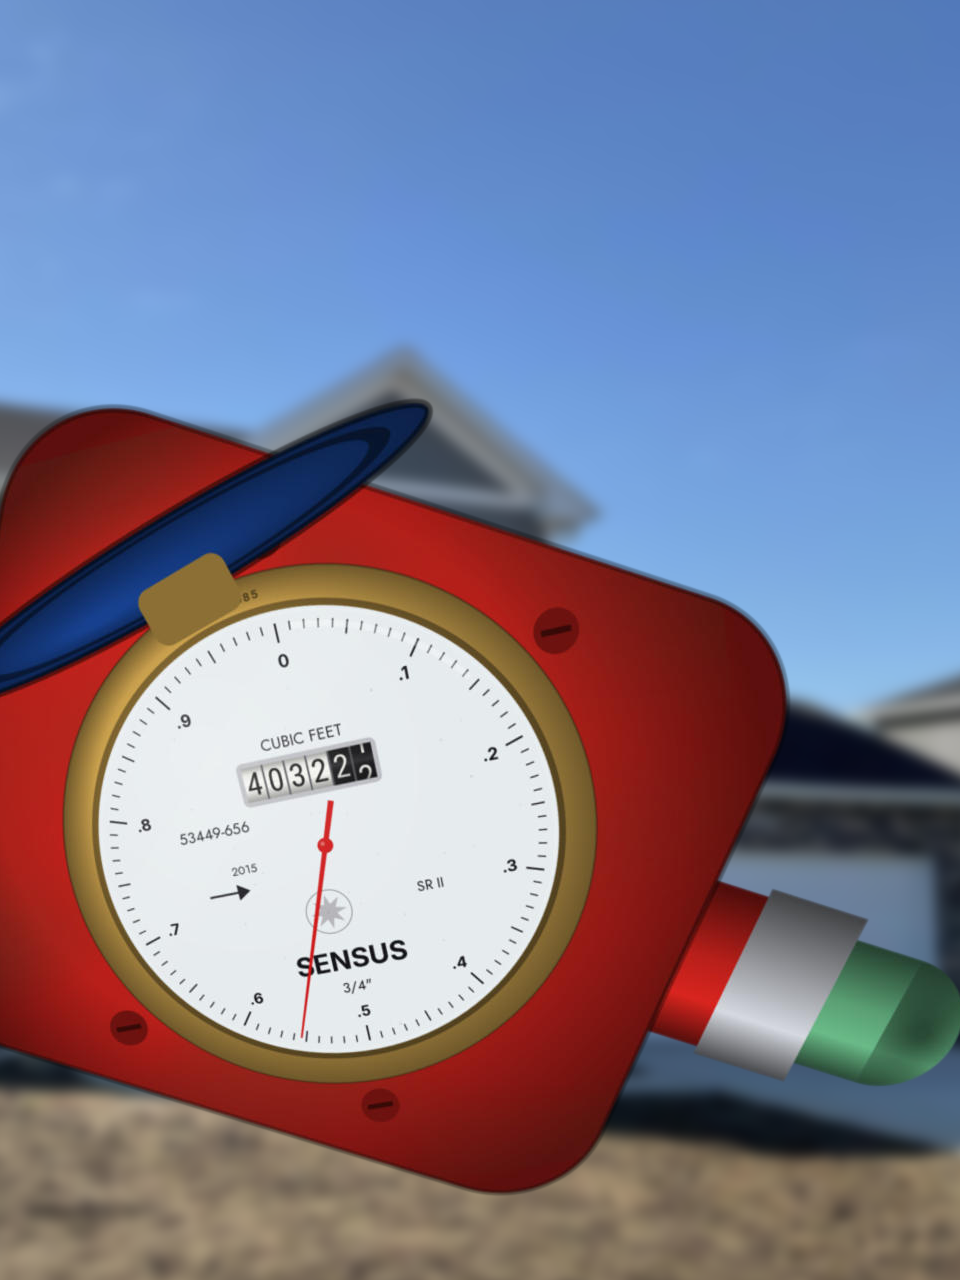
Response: 403221.55 ft³
